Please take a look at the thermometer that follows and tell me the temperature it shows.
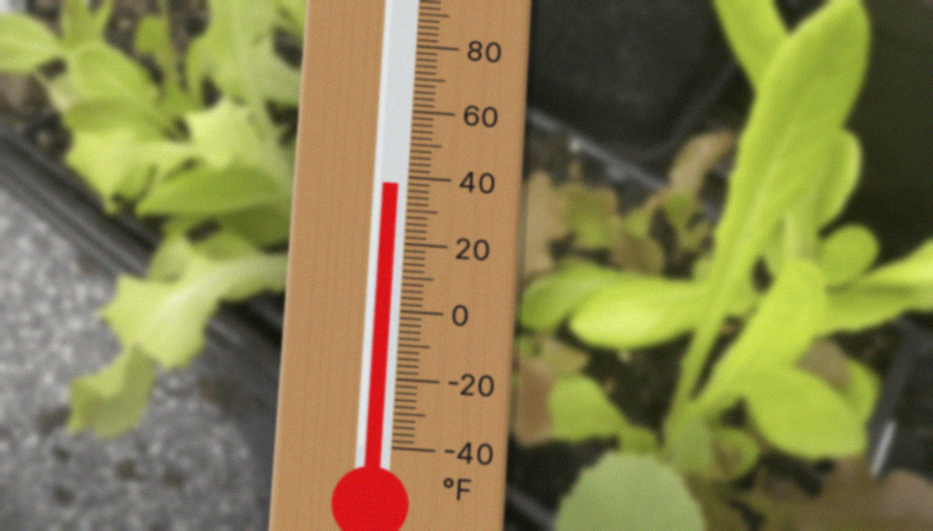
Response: 38 °F
